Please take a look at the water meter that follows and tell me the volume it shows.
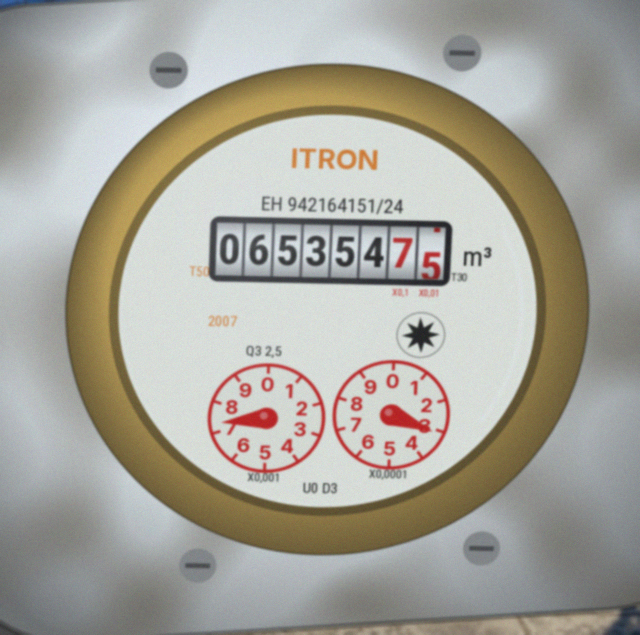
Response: 65354.7473 m³
